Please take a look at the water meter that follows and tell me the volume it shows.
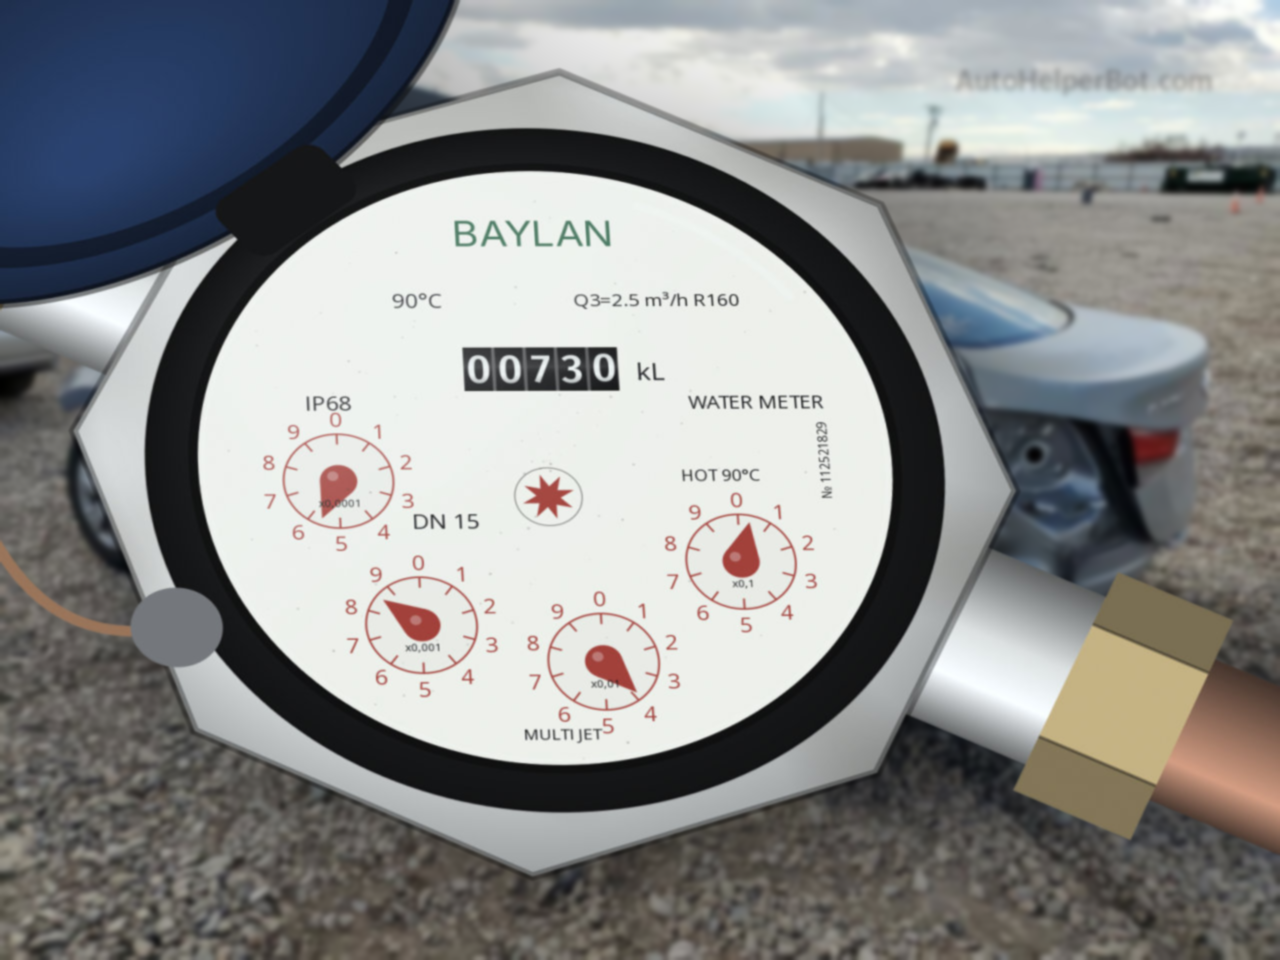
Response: 730.0385 kL
